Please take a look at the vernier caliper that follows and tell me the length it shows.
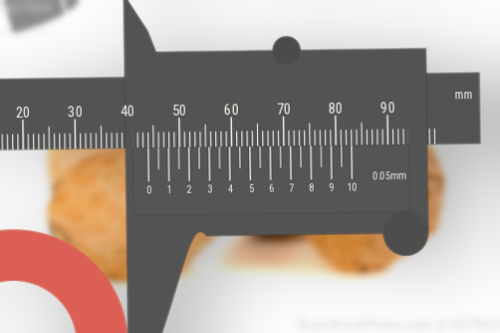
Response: 44.0 mm
